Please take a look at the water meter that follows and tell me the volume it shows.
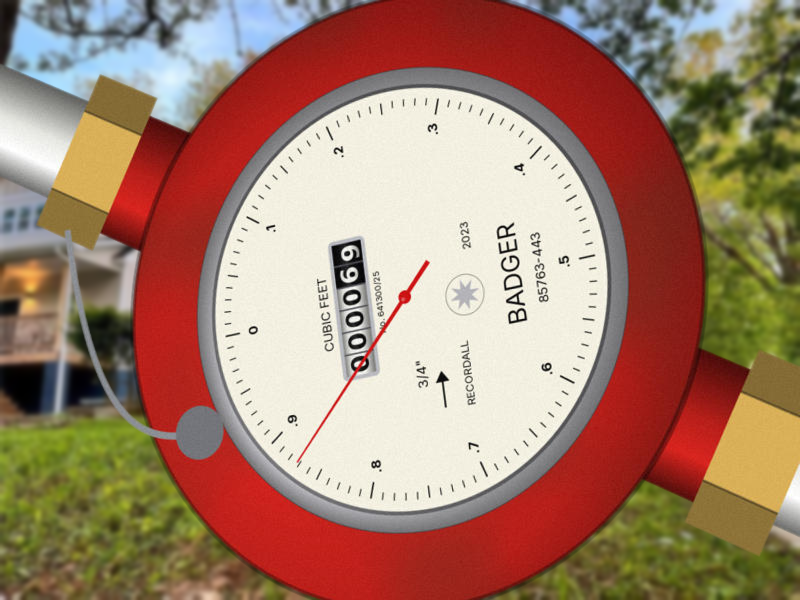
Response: 68.87 ft³
